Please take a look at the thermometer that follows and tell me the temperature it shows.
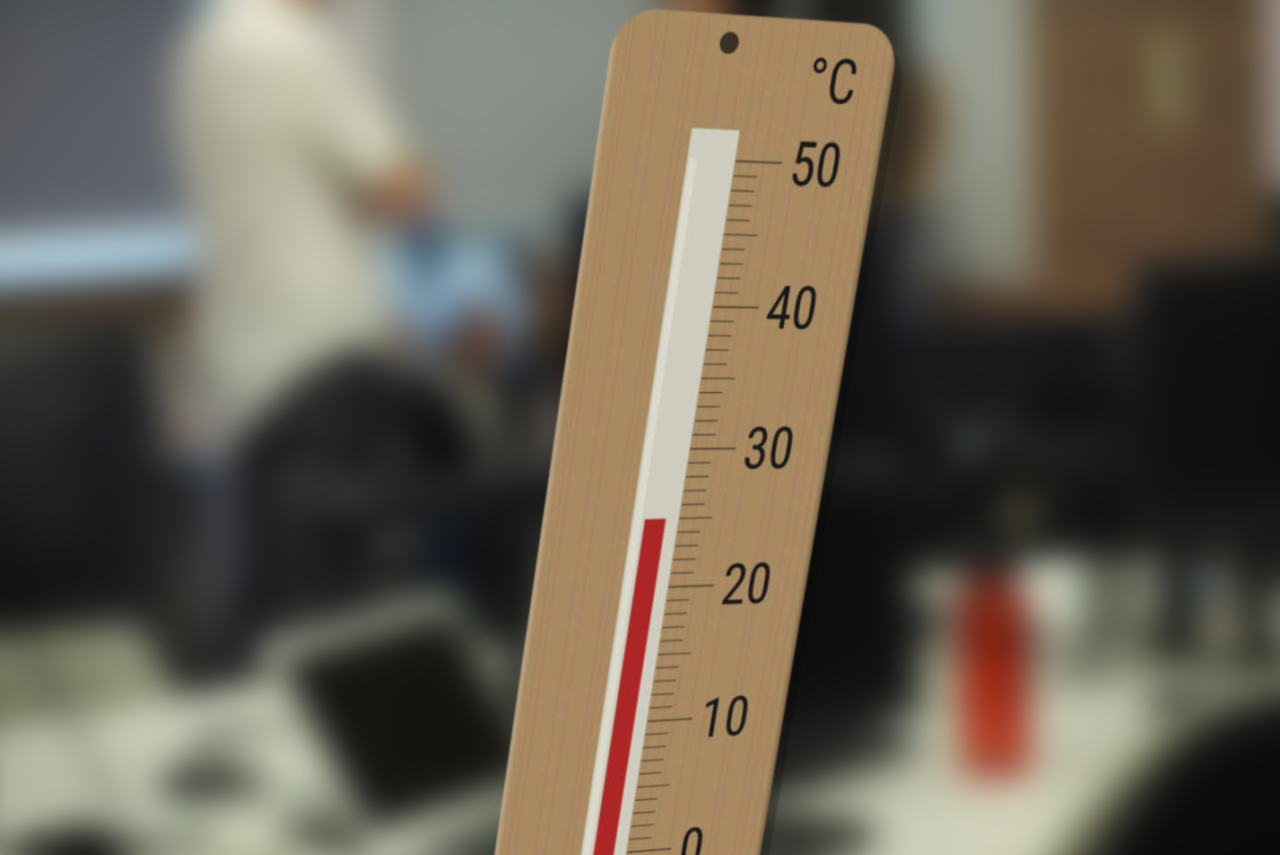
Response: 25 °C
